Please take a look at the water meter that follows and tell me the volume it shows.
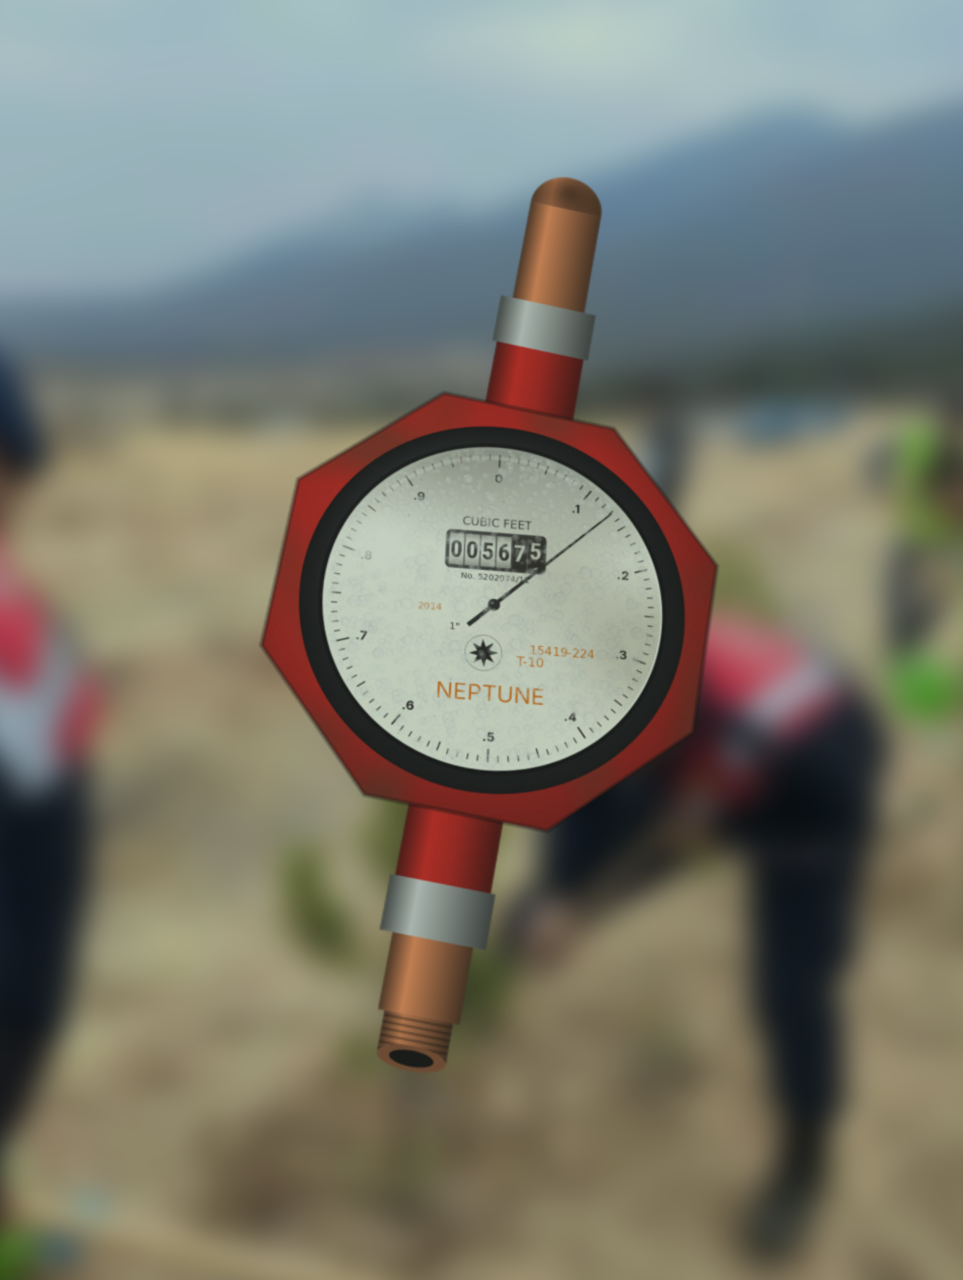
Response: 5675.13 ft³
